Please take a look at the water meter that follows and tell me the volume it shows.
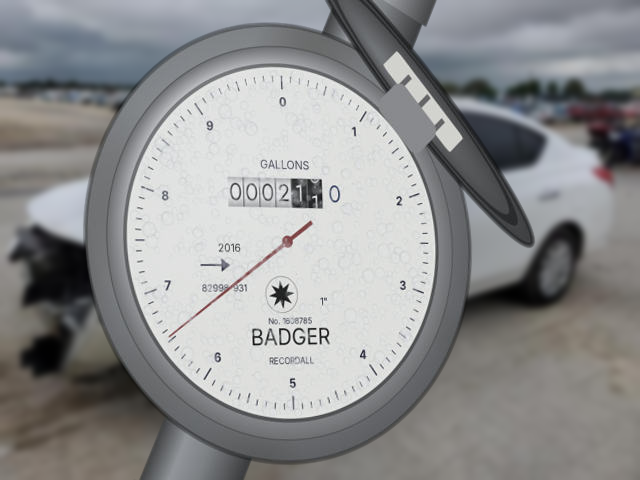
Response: 2106.5 gal
